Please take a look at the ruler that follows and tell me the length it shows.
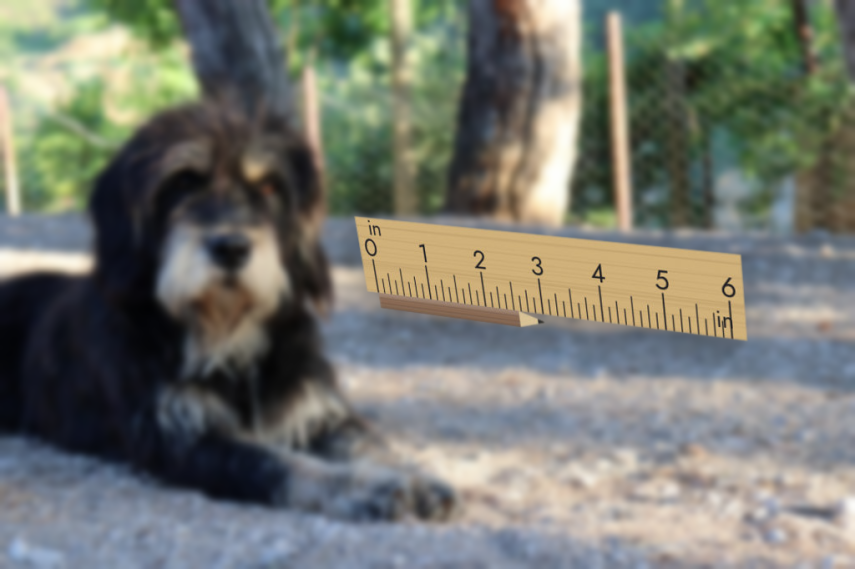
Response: 3 in
